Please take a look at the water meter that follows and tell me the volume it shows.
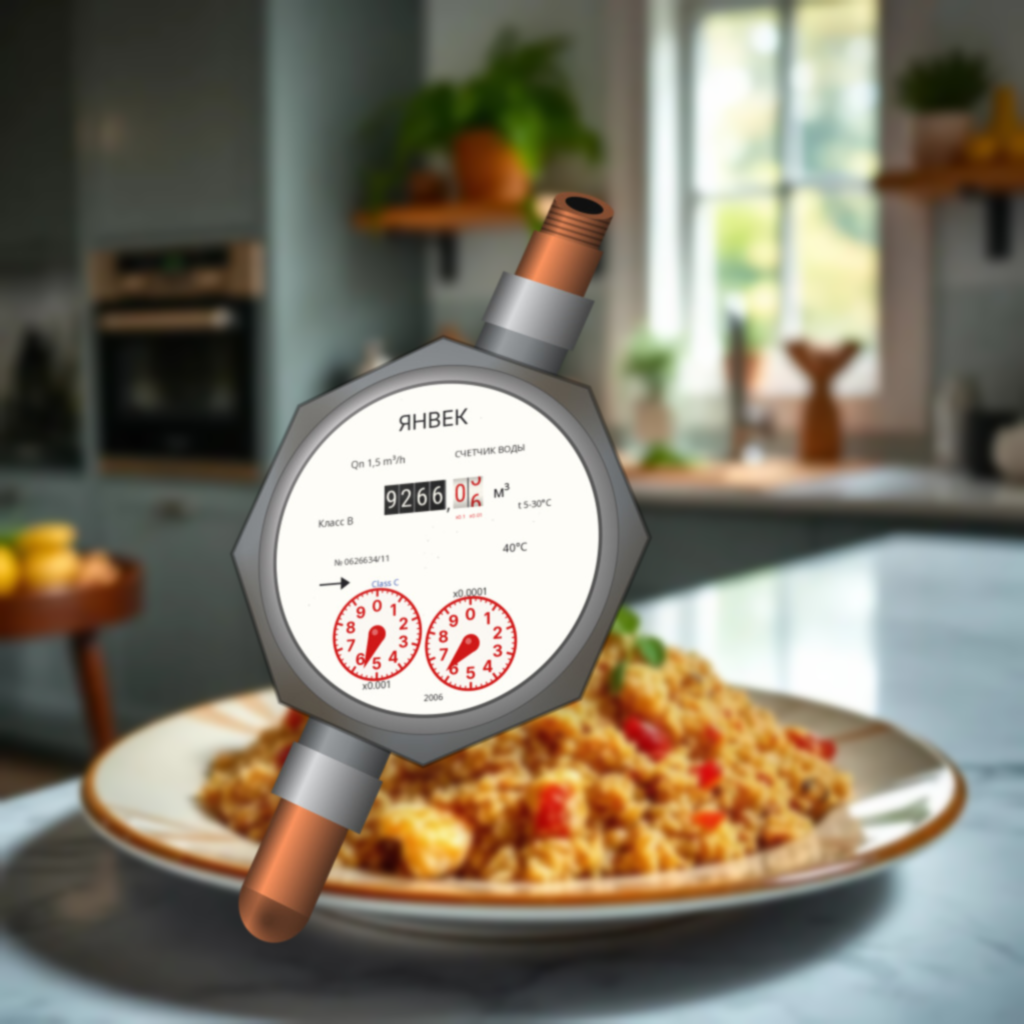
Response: 9266.0556 m³
